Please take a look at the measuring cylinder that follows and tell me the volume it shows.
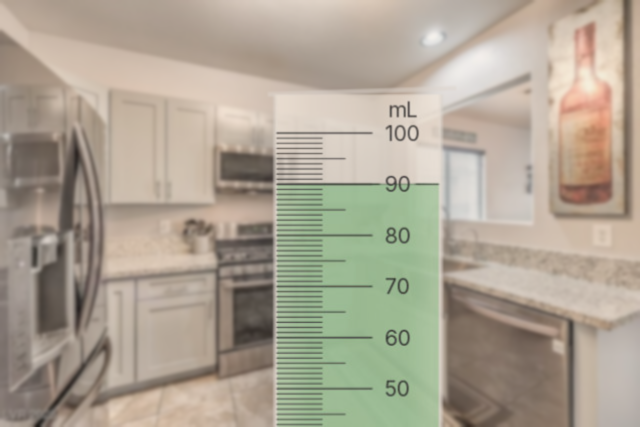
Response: 90 mL
